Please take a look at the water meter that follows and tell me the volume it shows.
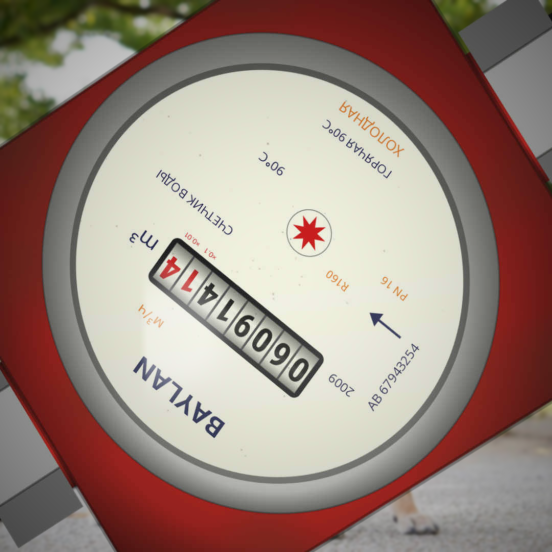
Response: 60914.14 m³
